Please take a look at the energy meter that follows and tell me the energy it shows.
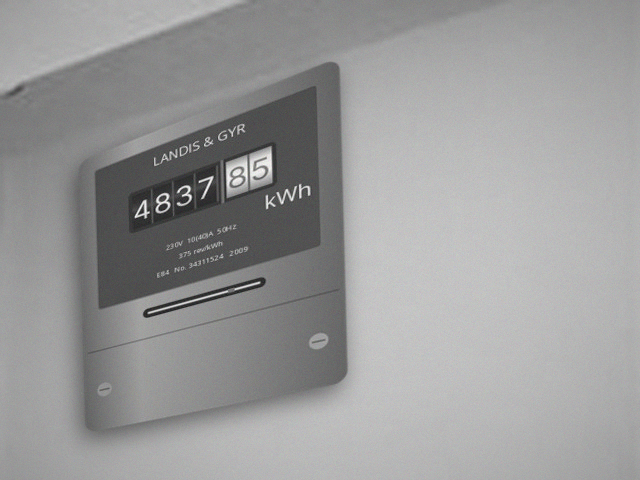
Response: 4837.85 kWh
